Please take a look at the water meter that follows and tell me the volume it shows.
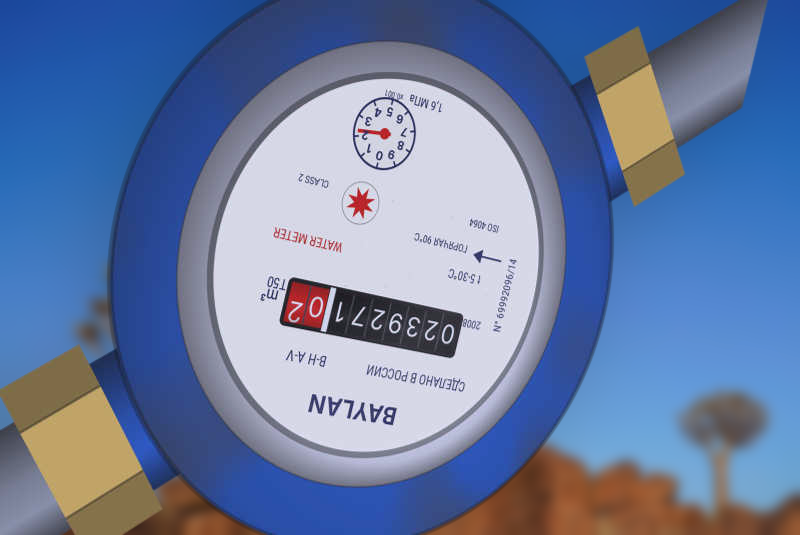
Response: 239271.022 m³
